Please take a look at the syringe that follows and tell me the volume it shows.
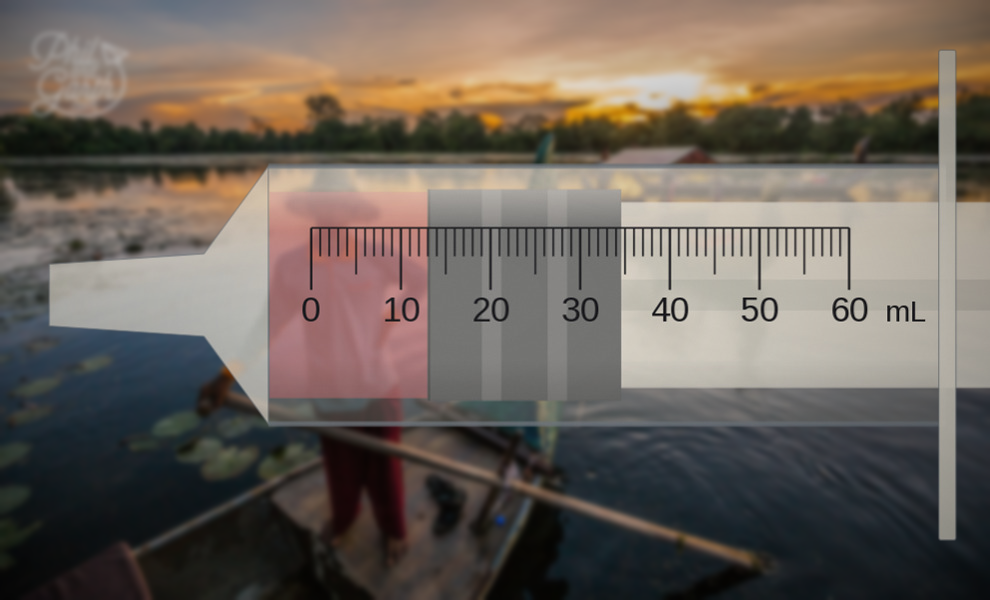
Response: 13 mL
